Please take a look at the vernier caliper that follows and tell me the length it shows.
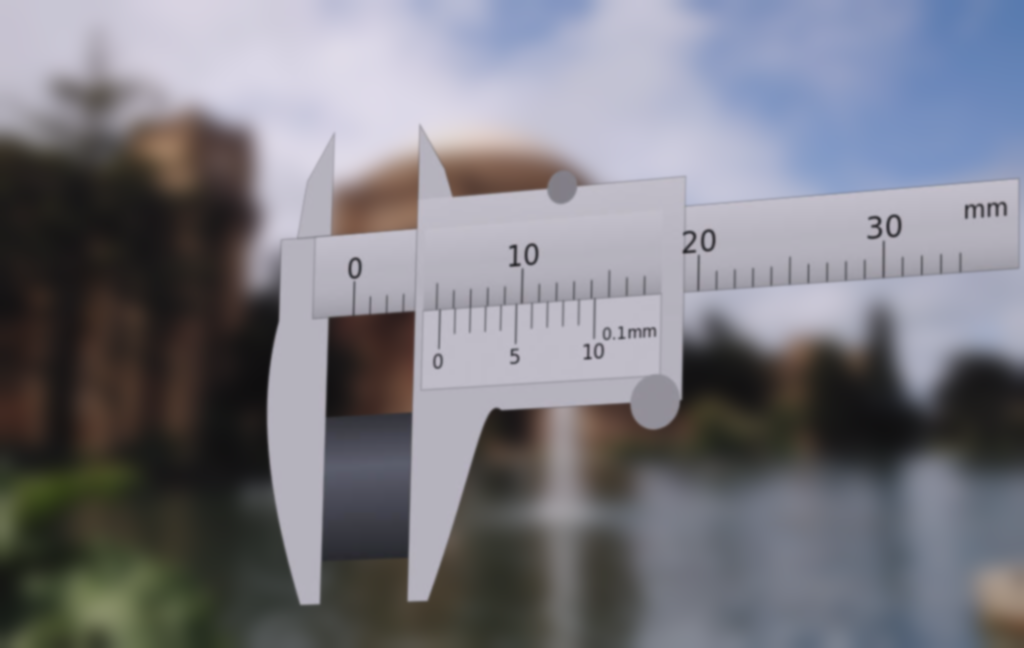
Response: 5.2 mm
